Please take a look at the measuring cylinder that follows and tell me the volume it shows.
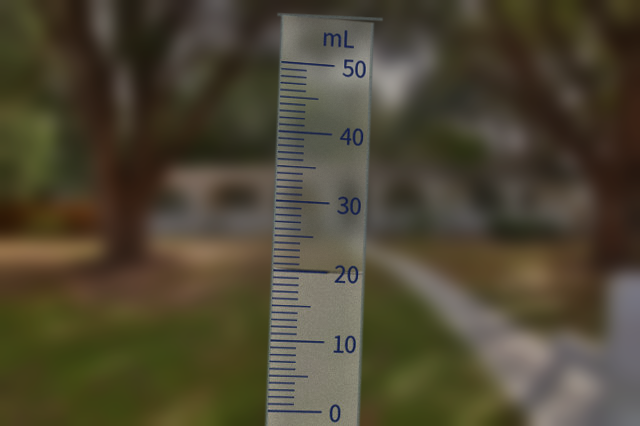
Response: 20 mL
